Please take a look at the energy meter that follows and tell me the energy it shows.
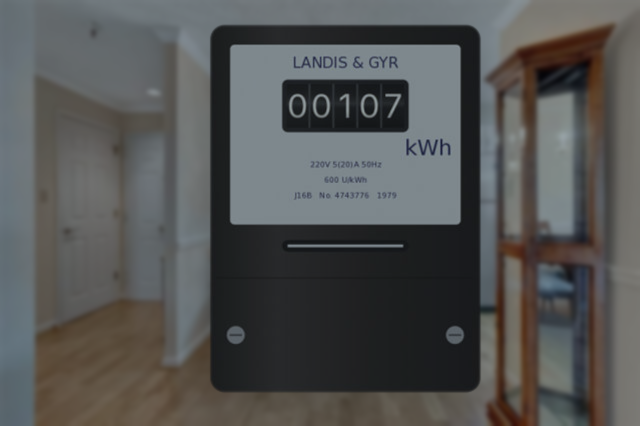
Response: 107 kWh
